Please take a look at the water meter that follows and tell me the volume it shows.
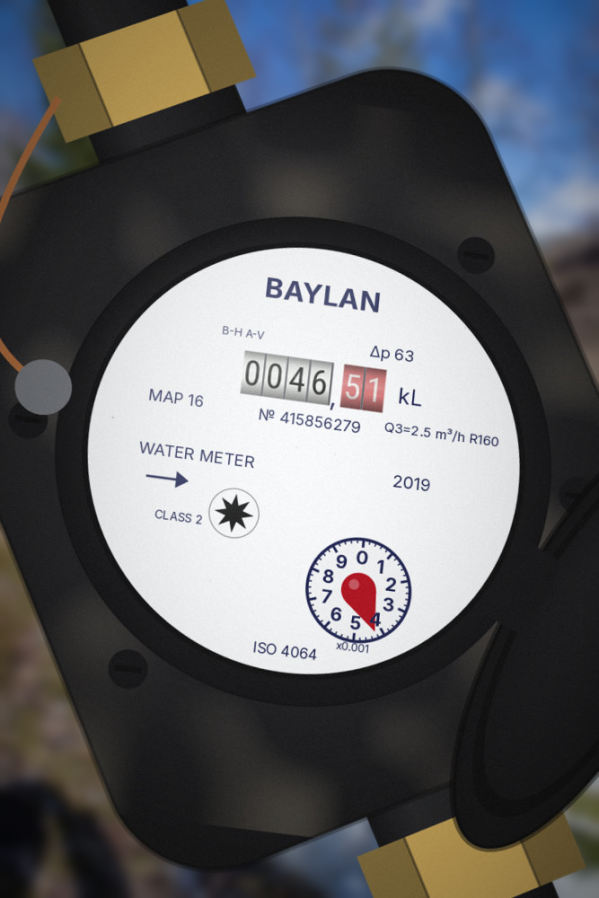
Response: 46.514 kL
